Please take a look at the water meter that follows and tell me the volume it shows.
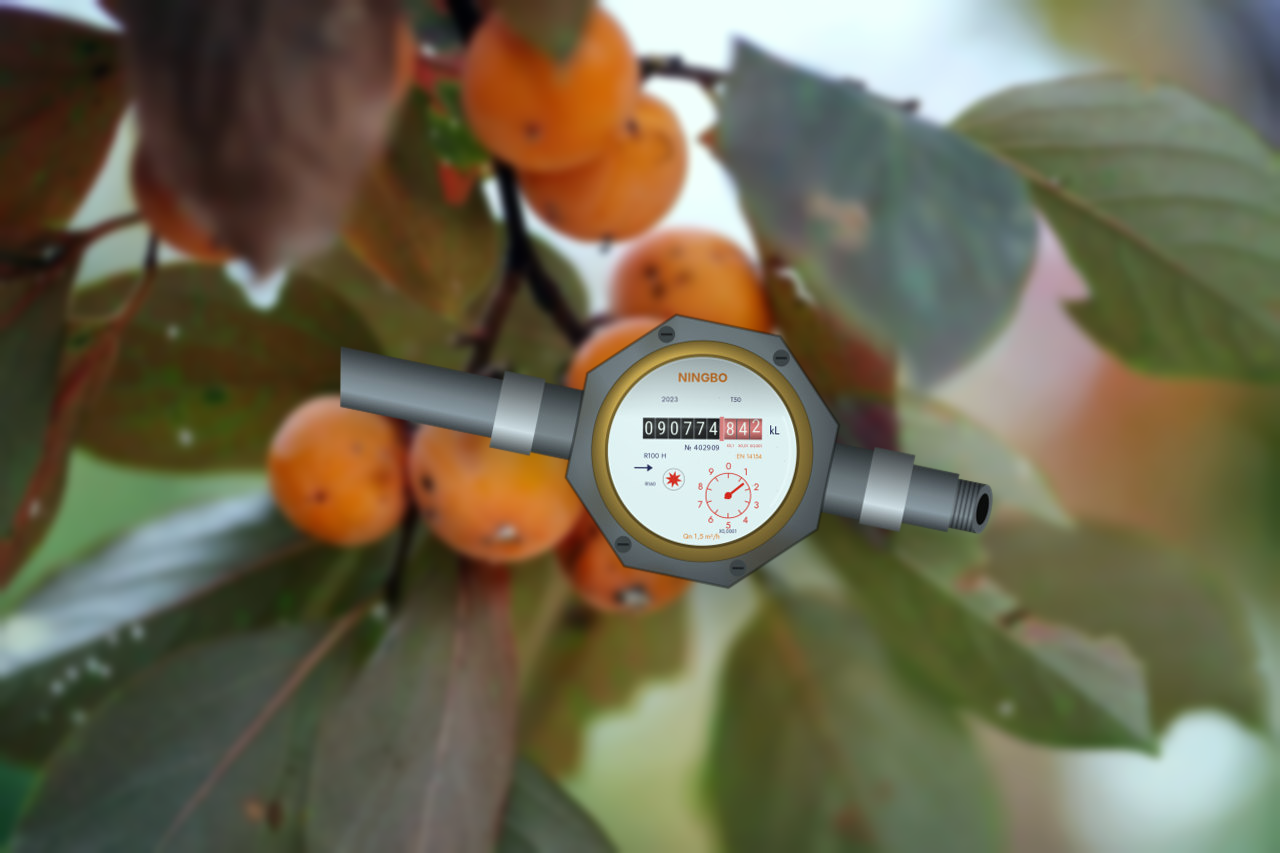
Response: 90774.8421 kL
